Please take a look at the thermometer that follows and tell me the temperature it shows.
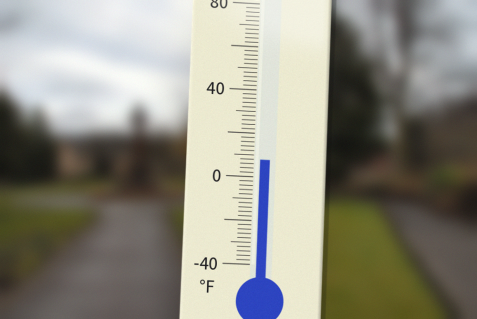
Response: 8 °F
